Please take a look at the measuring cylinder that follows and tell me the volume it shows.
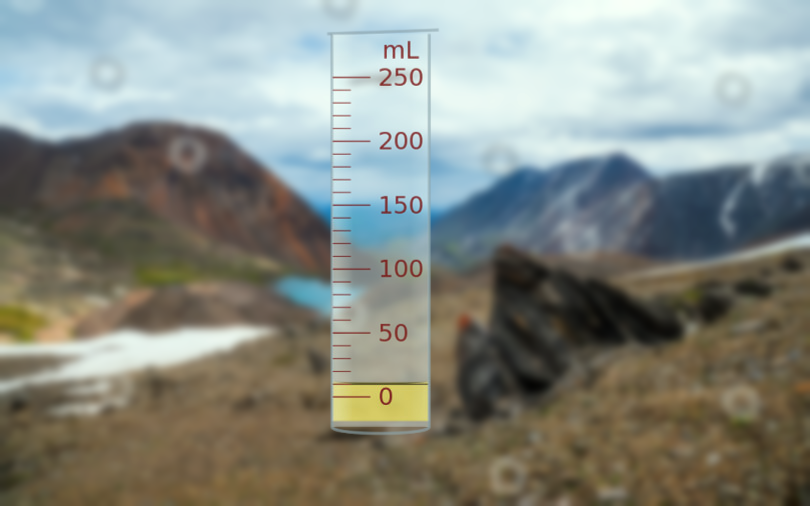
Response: 10 mL
